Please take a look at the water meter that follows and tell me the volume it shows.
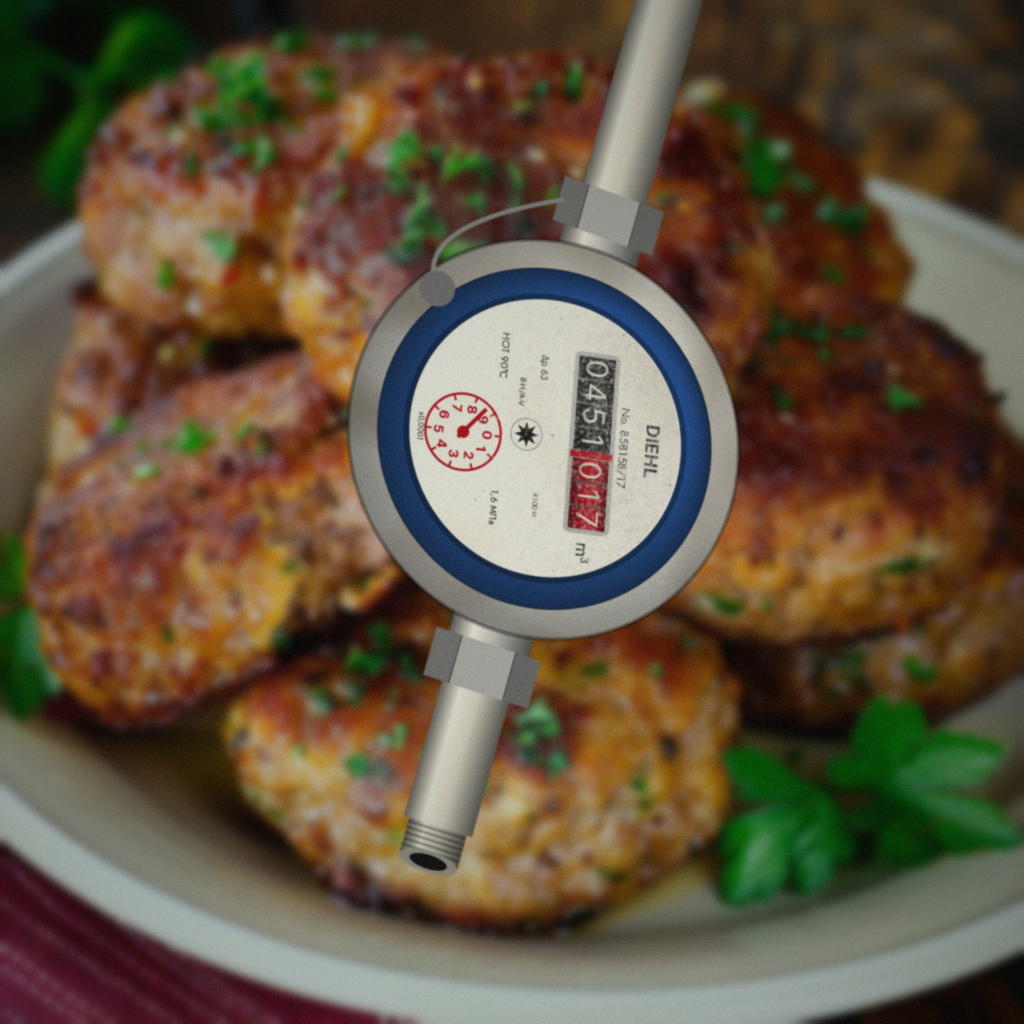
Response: 451.0178 m³
